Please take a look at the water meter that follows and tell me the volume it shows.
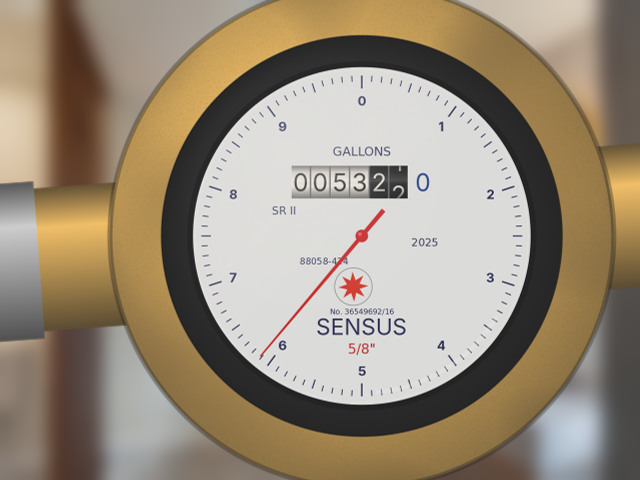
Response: 53216.1 gal
